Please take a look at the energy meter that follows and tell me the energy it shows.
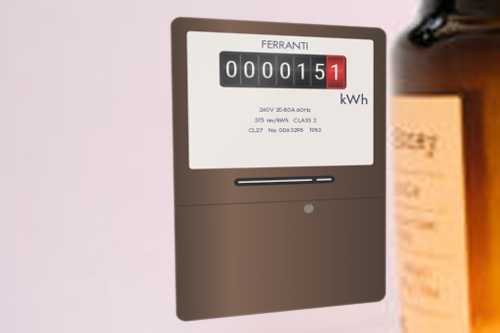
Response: 15.1 kWh
